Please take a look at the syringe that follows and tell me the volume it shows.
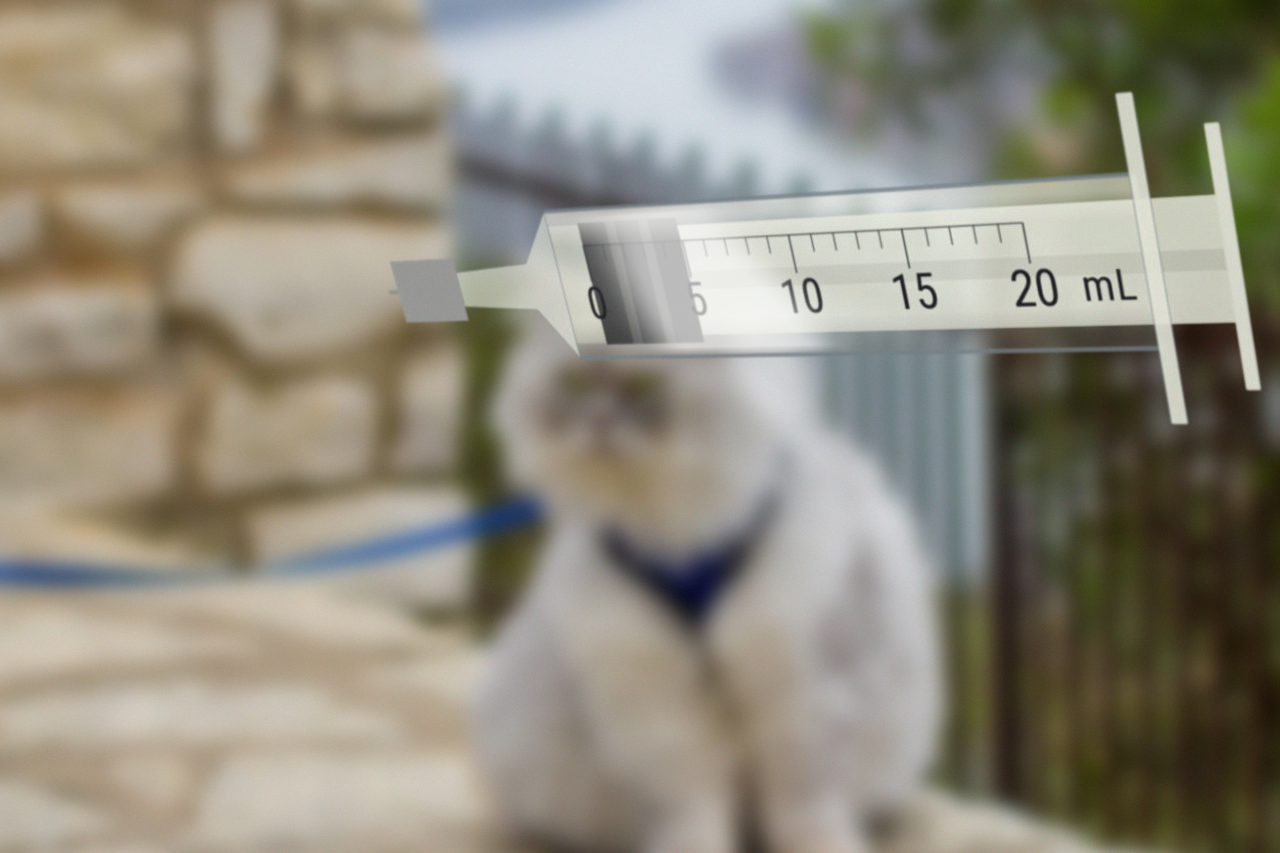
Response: 0 mL
